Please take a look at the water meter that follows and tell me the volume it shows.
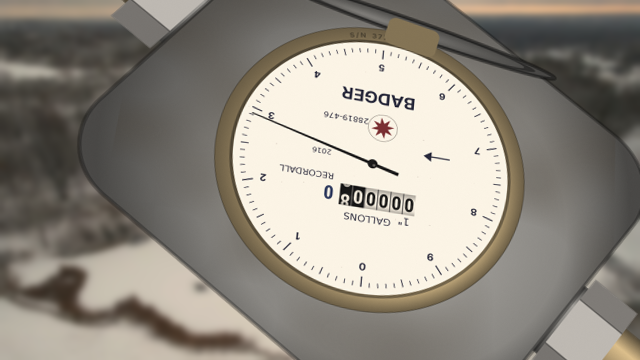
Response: 82.9 gal
